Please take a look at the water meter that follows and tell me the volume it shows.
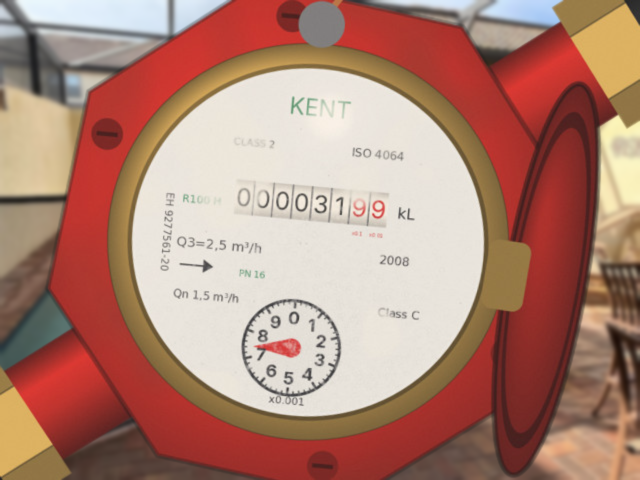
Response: 31.997 kL
